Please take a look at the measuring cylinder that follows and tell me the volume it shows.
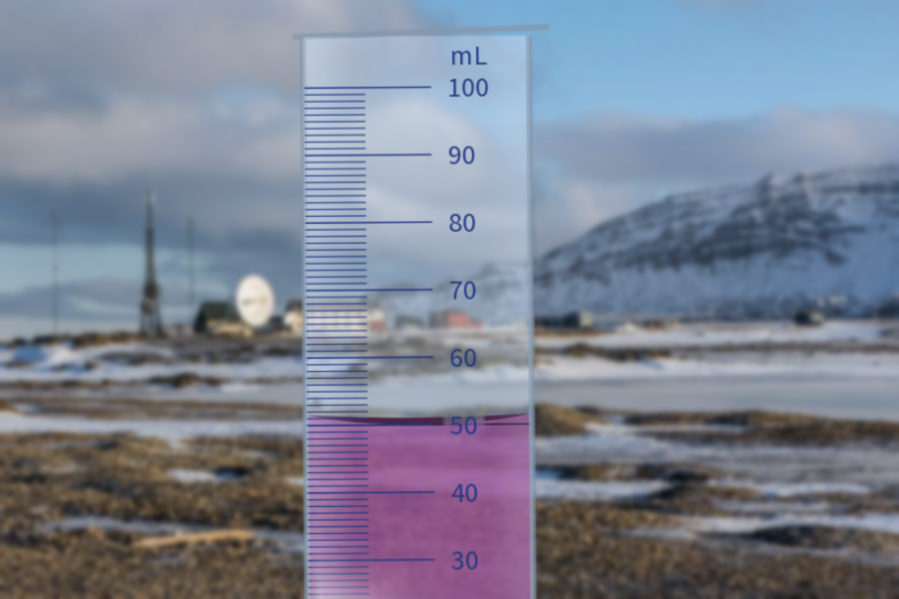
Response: 50 mL
